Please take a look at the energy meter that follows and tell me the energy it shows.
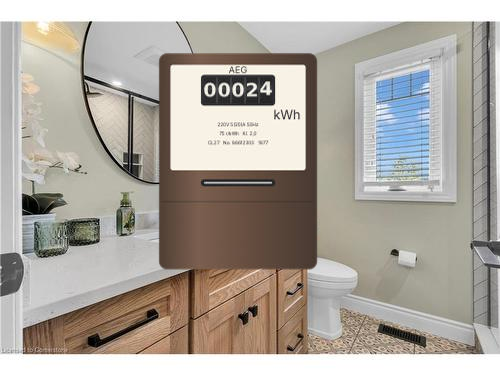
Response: 24 kWh
